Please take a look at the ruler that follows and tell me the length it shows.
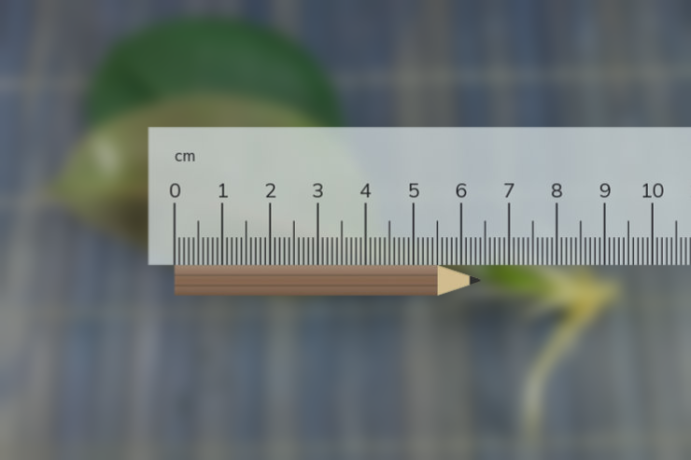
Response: 6.4 cm
